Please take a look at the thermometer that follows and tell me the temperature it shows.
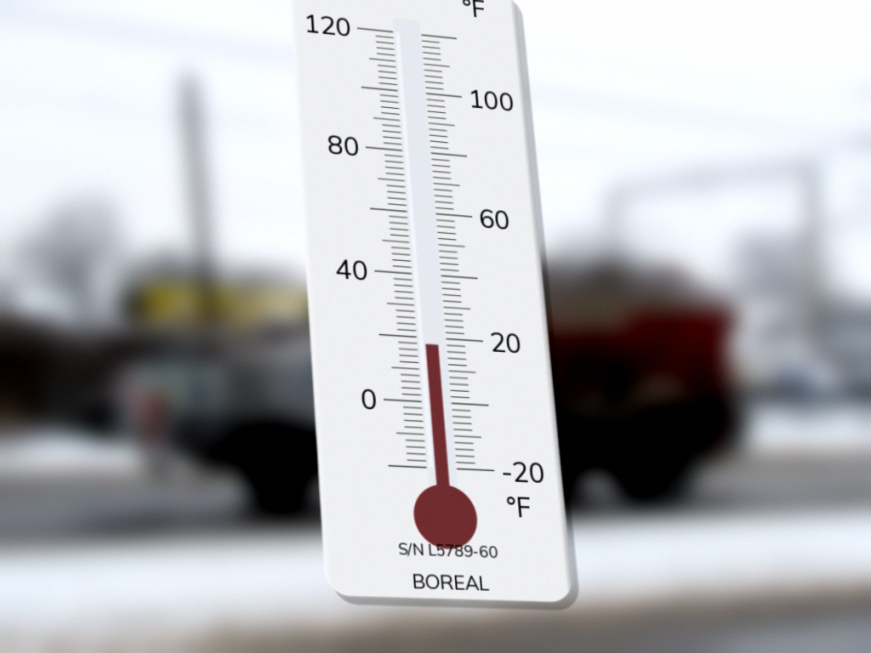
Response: 18 °F
